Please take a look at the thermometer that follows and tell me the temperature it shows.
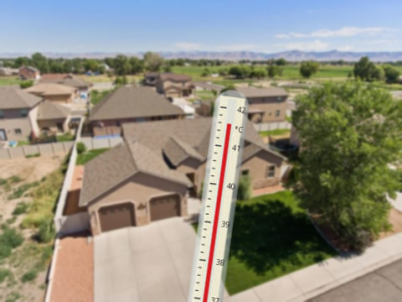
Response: 41.6 °C
